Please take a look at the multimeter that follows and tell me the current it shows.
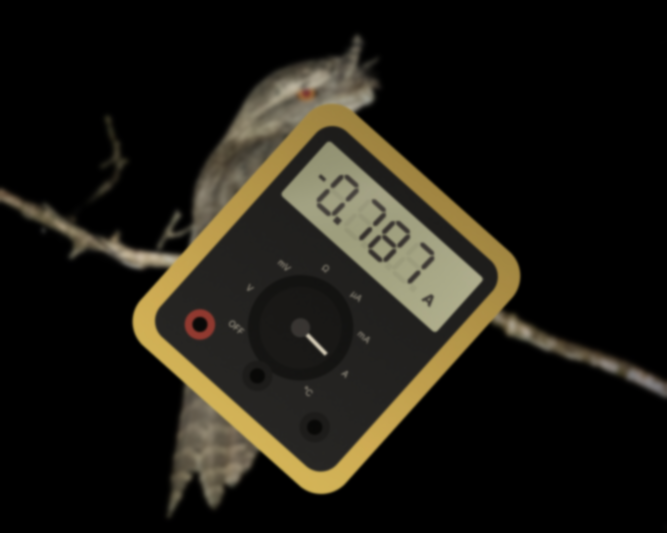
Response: -0.787 A
